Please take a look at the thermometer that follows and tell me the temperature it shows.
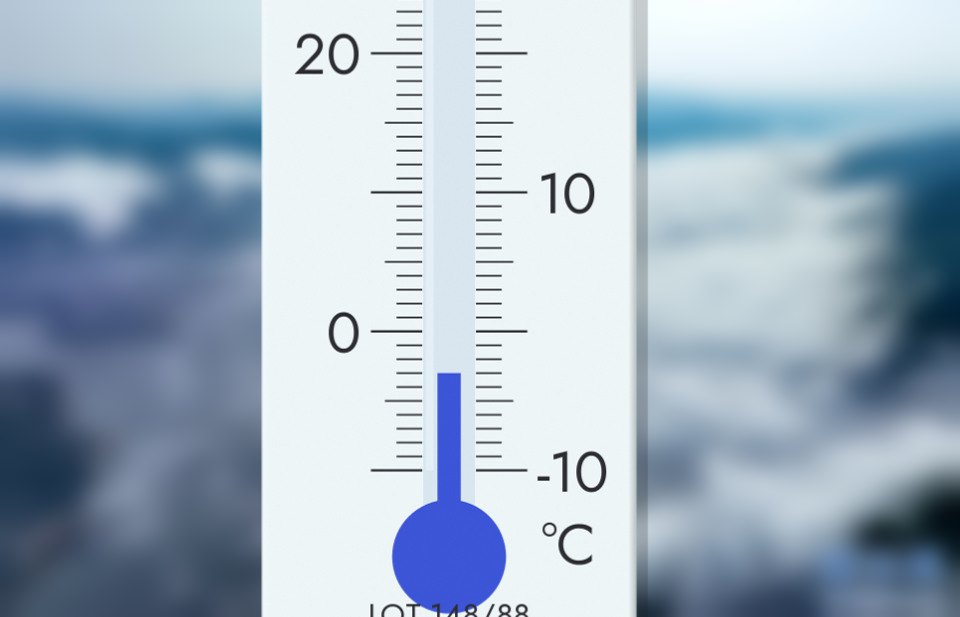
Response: -3 °C
